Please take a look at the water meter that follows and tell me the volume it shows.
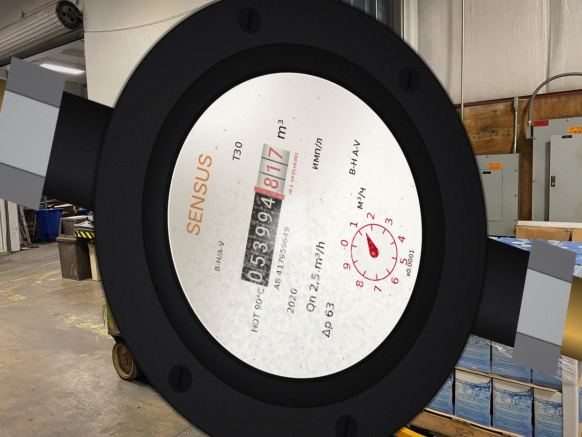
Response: 53994.8171 m³
